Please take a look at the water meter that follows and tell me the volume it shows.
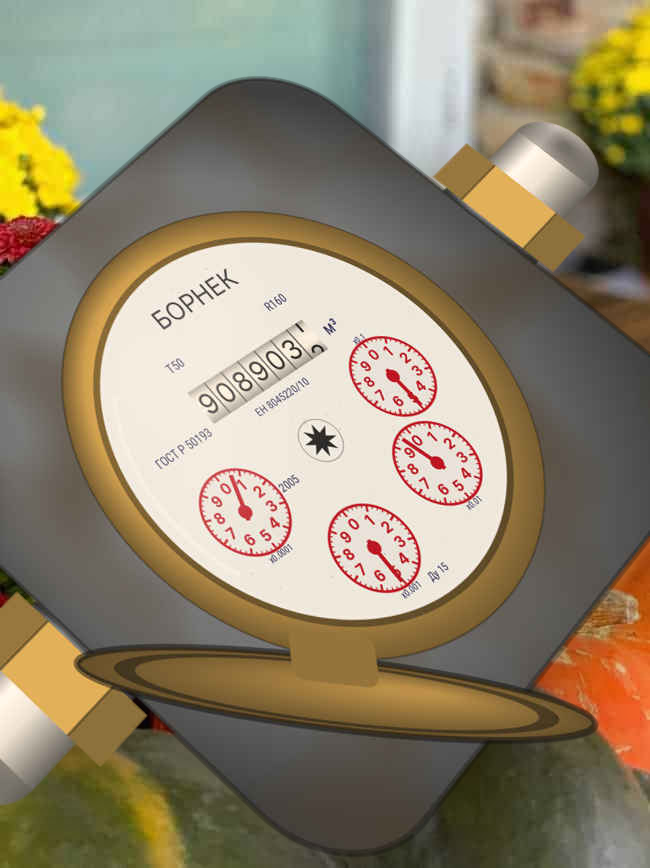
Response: 9089031.4950 m³
